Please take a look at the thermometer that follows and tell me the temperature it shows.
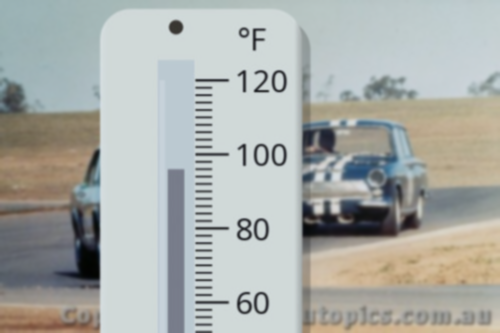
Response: 96 °F
